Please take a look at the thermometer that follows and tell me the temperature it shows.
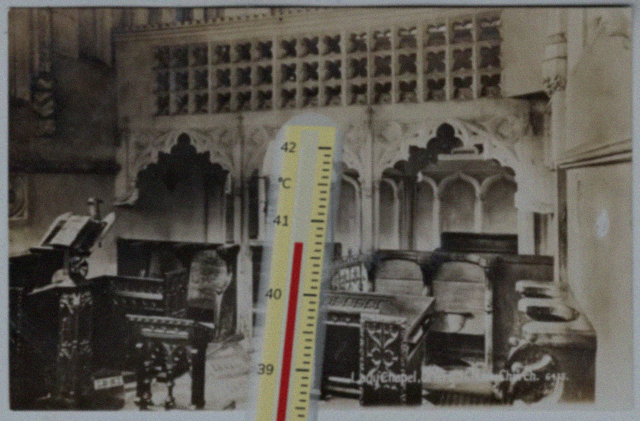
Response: 40.7 °C
